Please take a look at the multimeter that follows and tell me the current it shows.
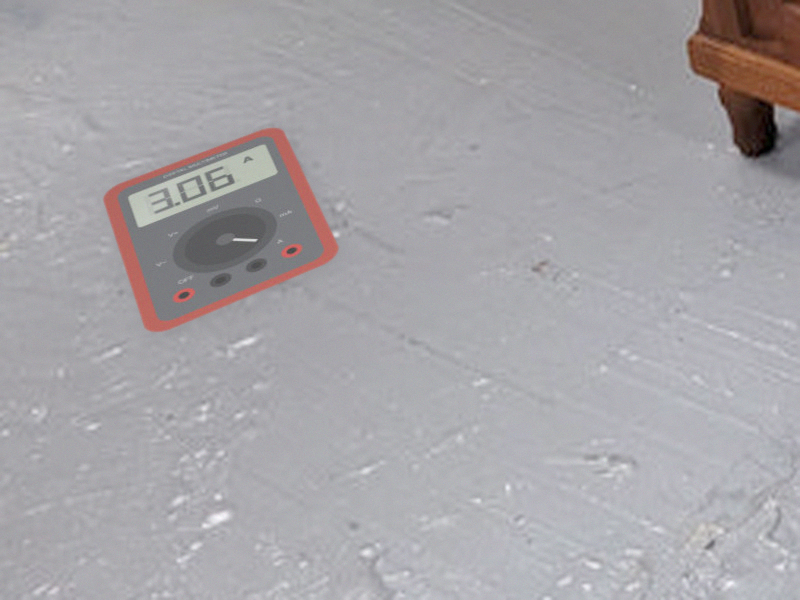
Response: 3.06 A
